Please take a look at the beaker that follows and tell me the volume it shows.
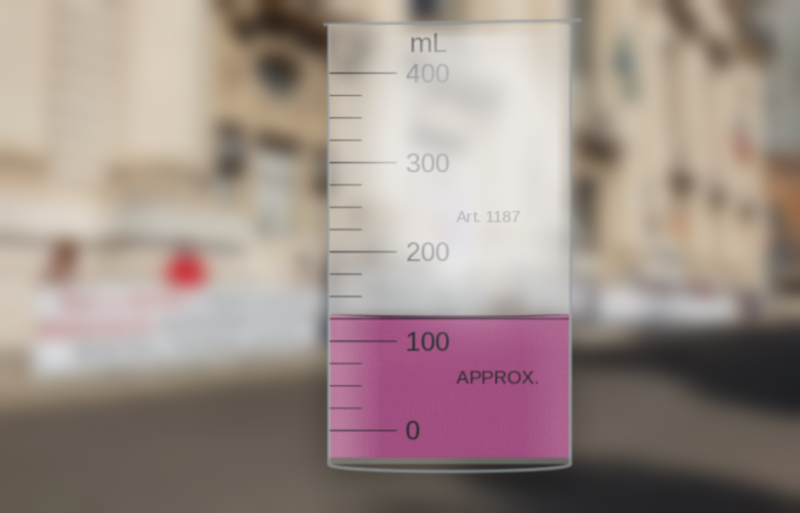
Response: 125 mL
